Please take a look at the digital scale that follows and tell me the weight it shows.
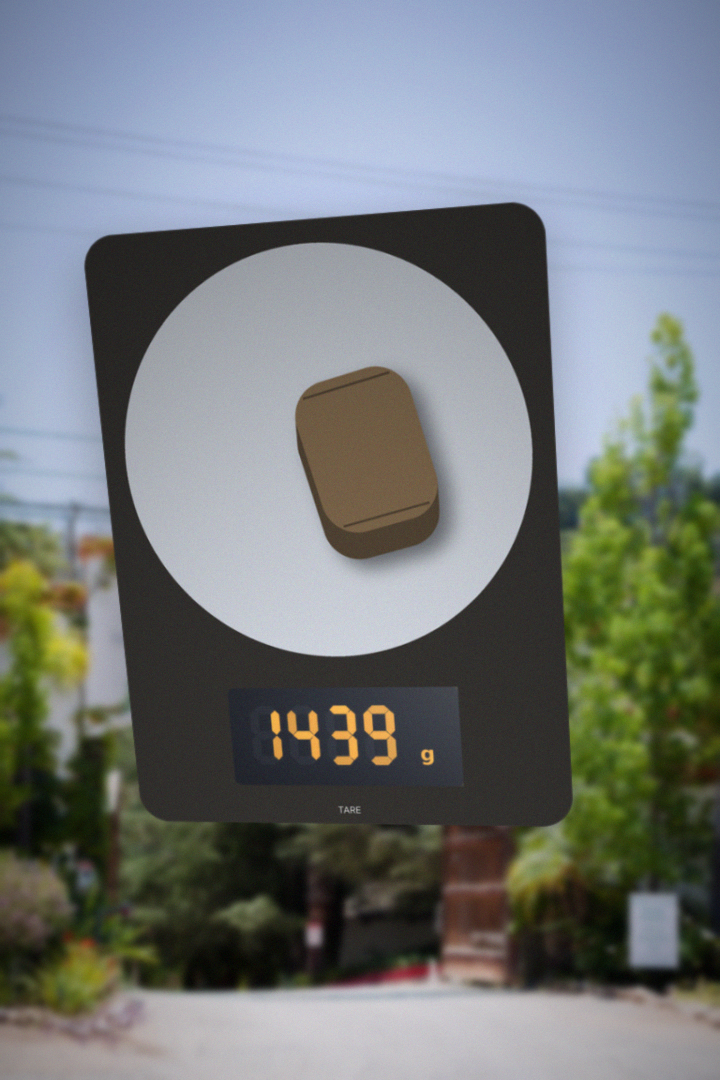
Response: 1439 g
